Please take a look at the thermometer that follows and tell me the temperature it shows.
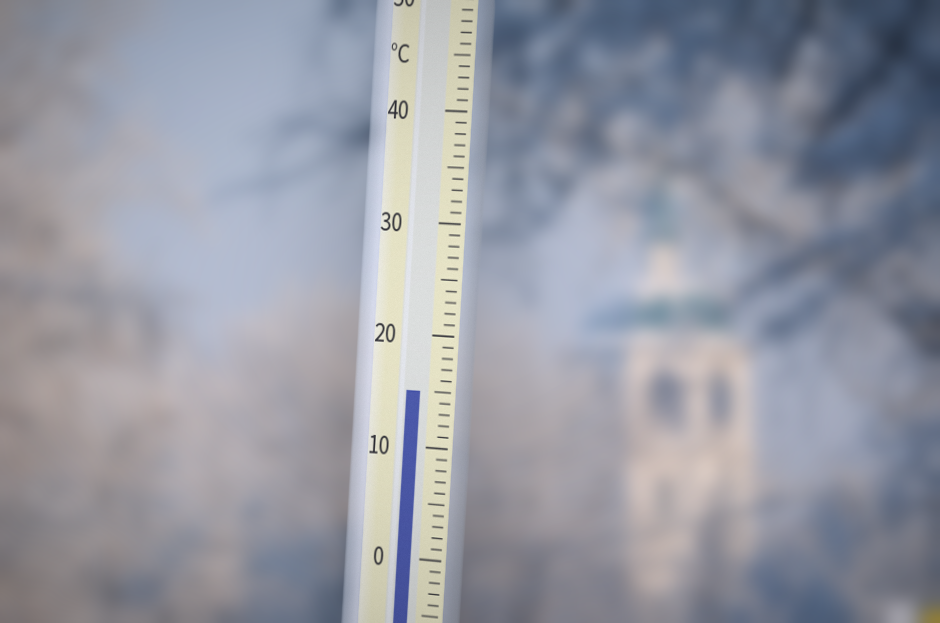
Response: 15 °C
